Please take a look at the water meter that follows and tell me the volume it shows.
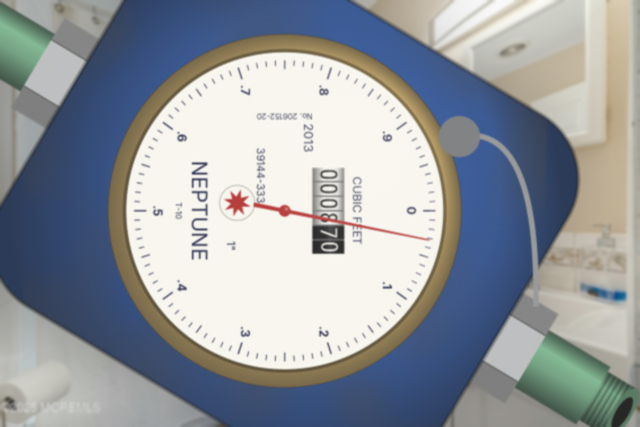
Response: 870.03 ft³
